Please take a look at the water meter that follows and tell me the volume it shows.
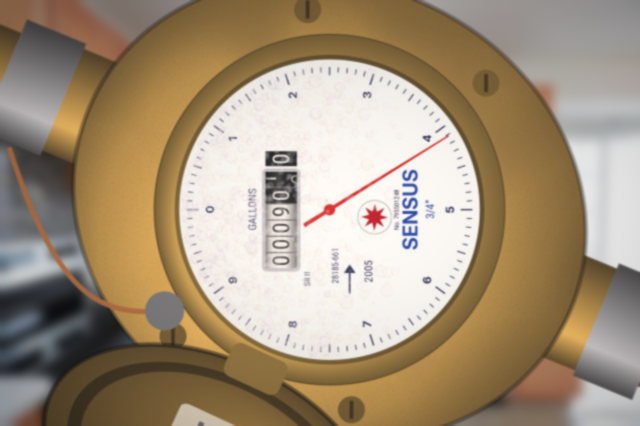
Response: 9014.1 gal
